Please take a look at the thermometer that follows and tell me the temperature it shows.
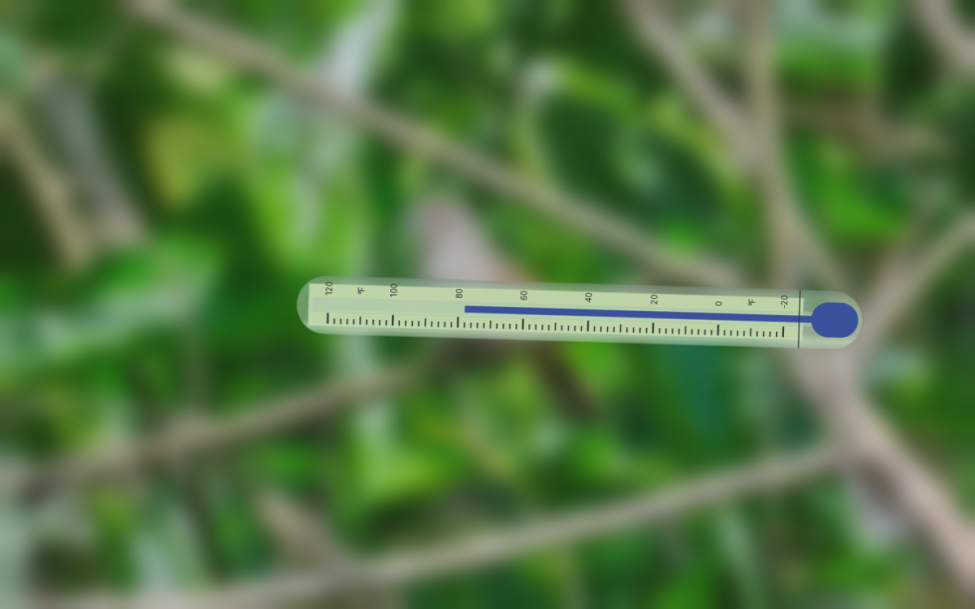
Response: 78 °F
